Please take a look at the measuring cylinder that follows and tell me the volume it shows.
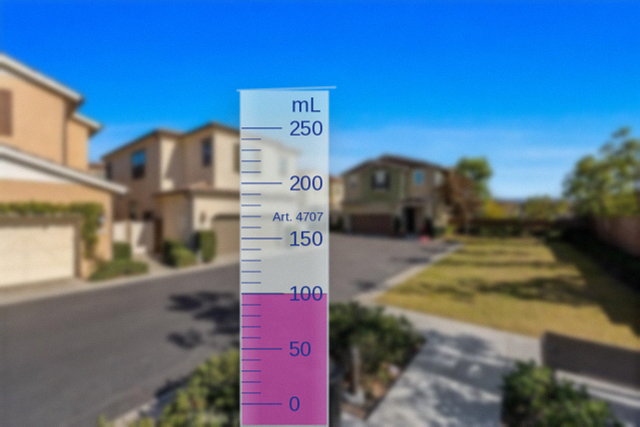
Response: 100 mL
